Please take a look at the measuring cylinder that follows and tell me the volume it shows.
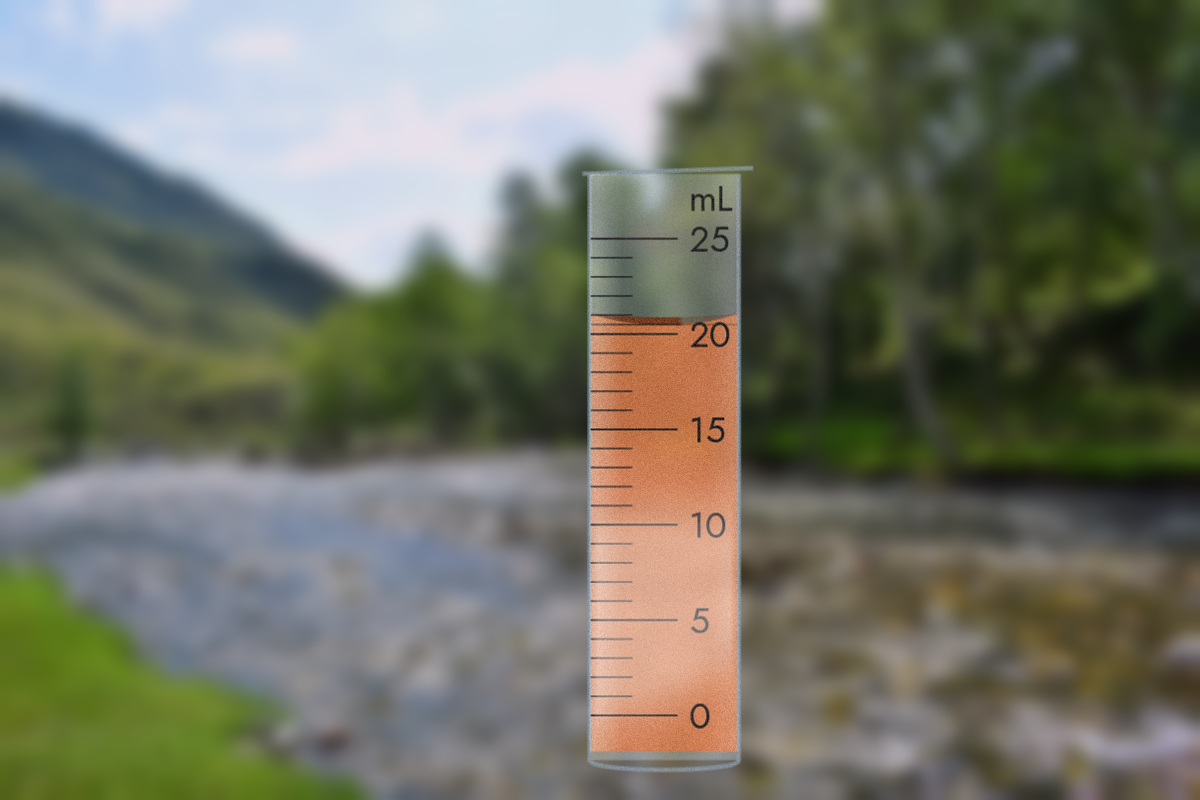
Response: 20.5 mL
